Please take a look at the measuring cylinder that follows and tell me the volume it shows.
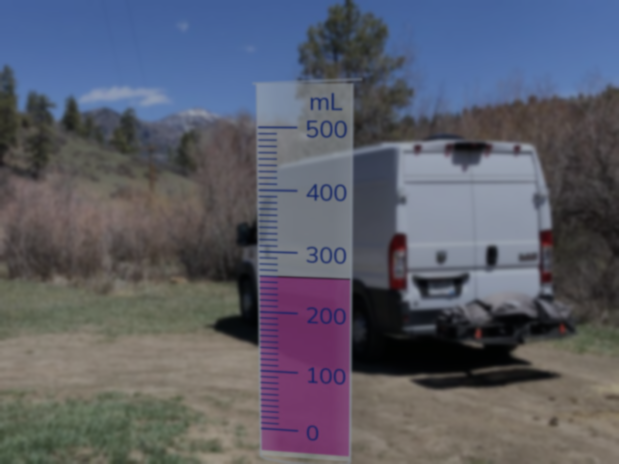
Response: 260 mL
